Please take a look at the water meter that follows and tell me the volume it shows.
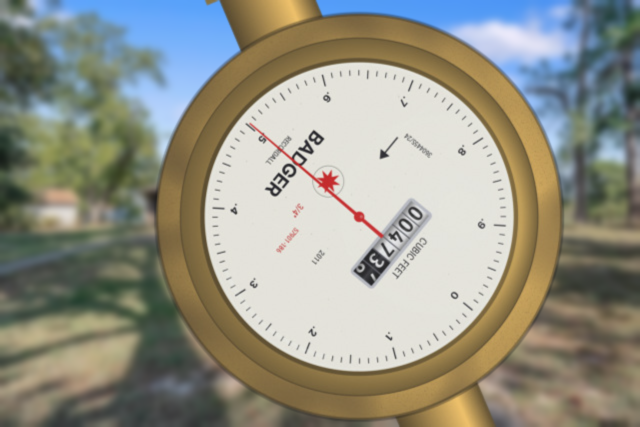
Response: 4737.50 ft³
